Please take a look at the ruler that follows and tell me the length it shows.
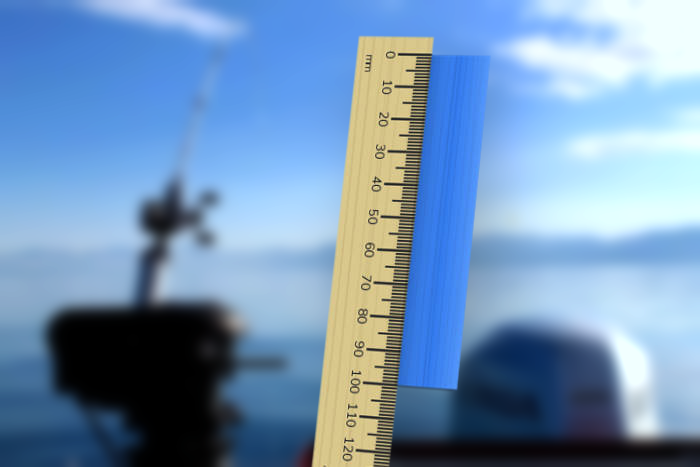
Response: 100 mm
